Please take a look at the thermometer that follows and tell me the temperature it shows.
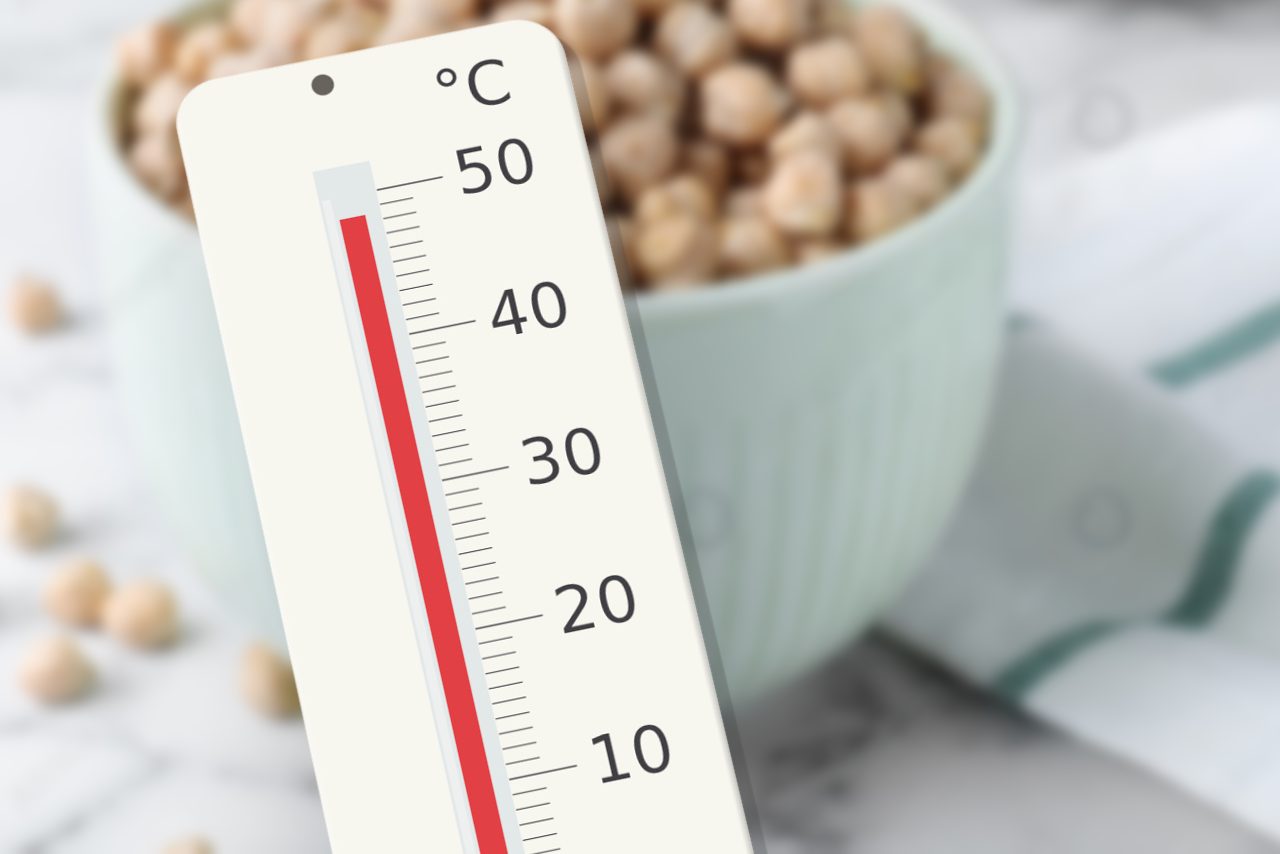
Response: 48.5 °C
